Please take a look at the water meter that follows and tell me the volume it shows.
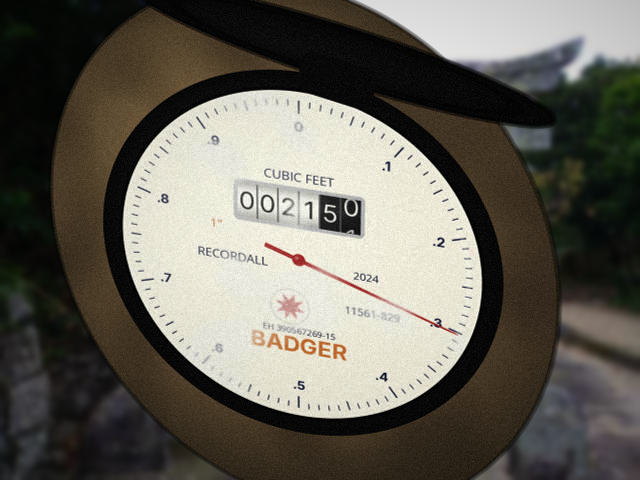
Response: 2150.30 ft³
